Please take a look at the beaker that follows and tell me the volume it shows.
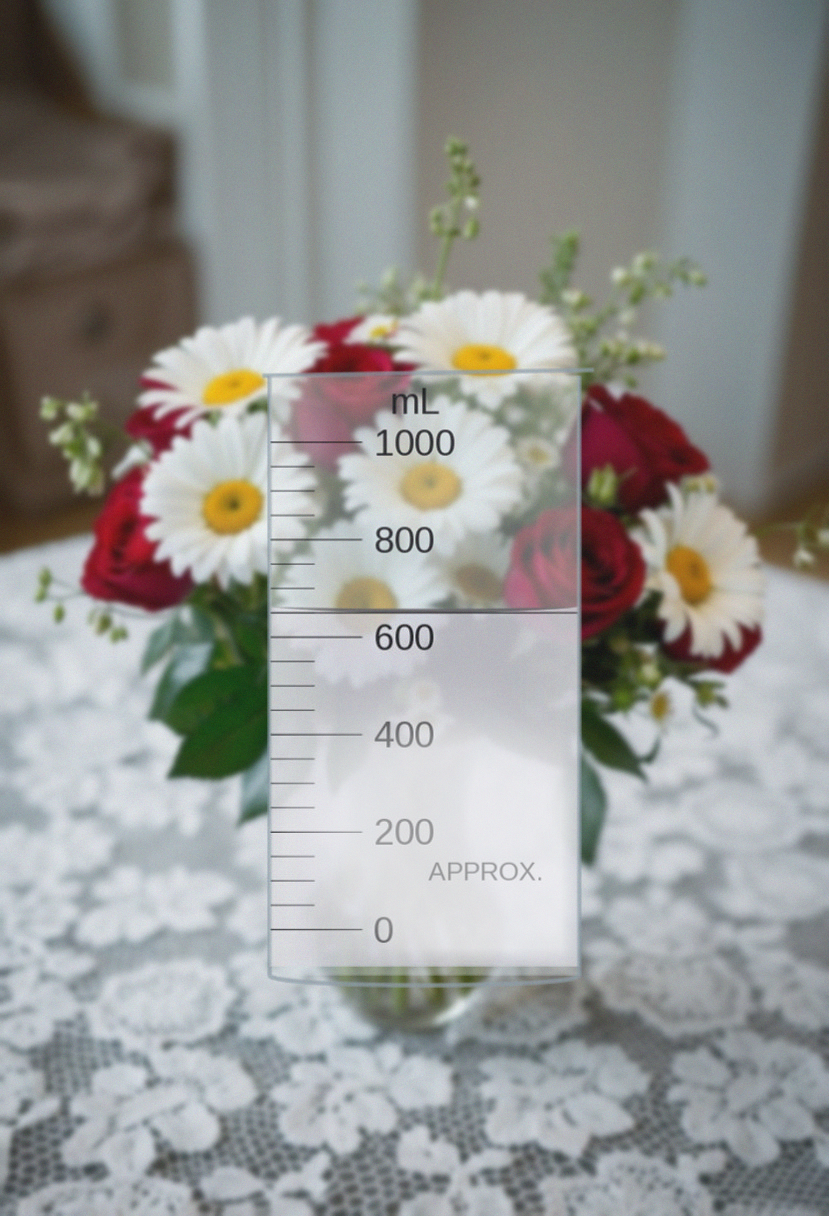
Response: 650 mL
